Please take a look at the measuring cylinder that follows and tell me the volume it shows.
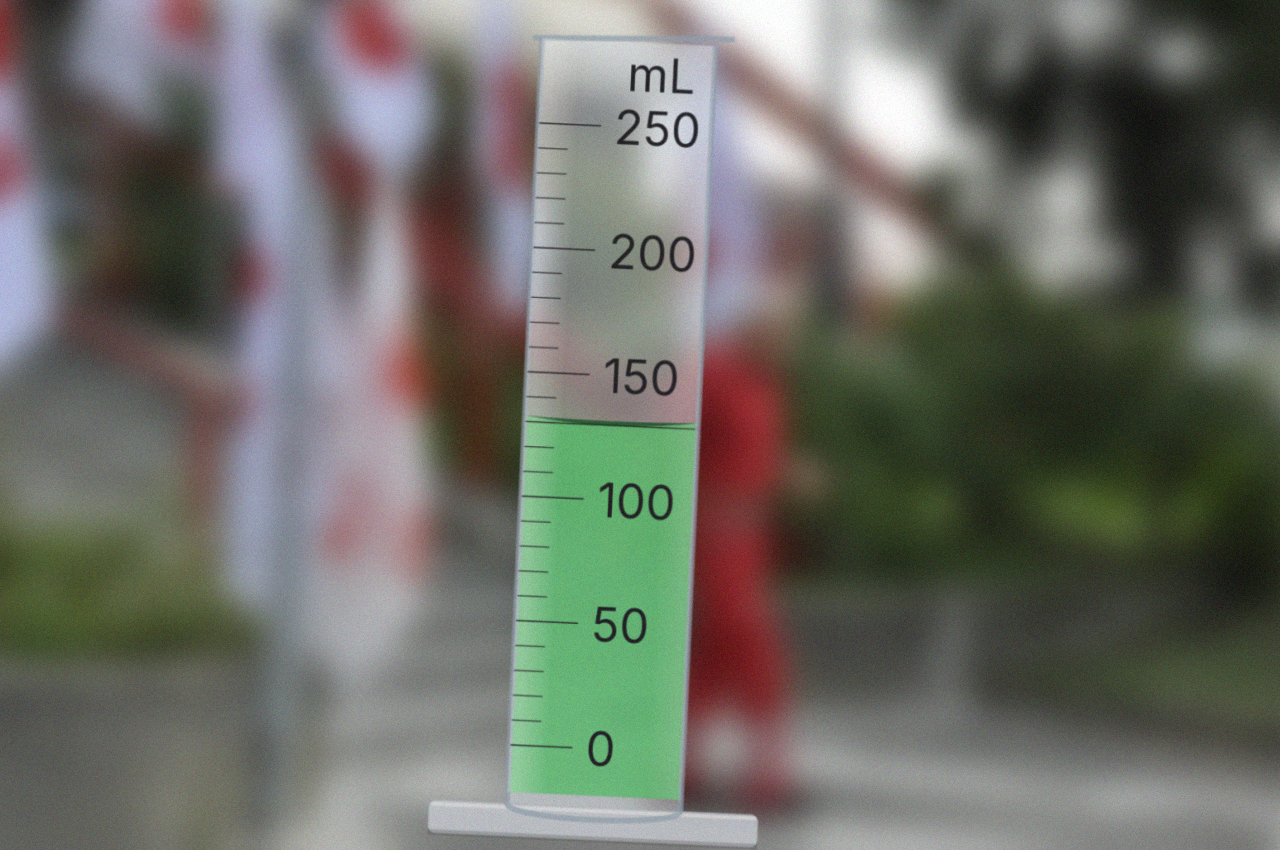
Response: 130 mL
